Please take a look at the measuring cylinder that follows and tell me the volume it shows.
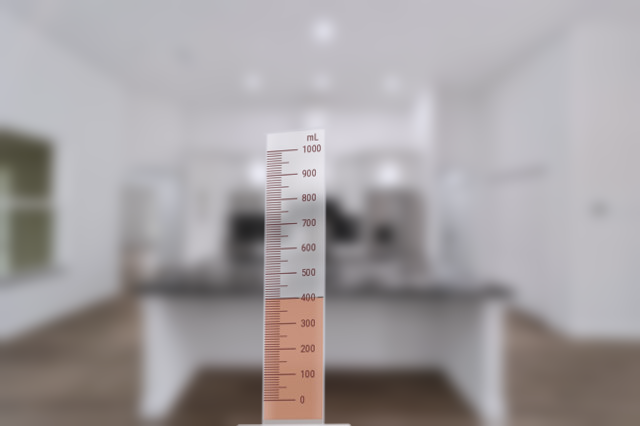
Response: 400 mL
